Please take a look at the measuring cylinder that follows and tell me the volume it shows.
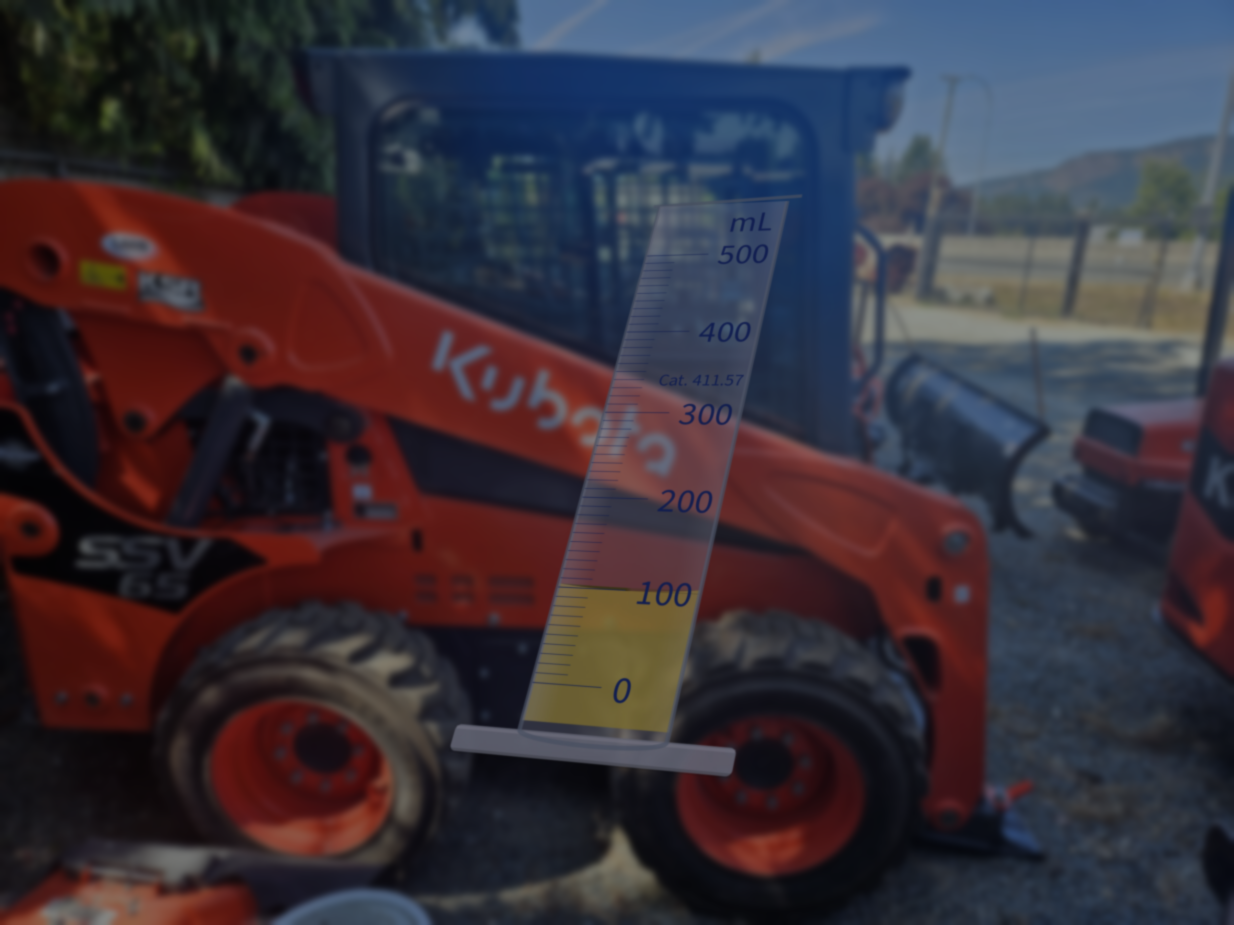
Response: 100 mL
